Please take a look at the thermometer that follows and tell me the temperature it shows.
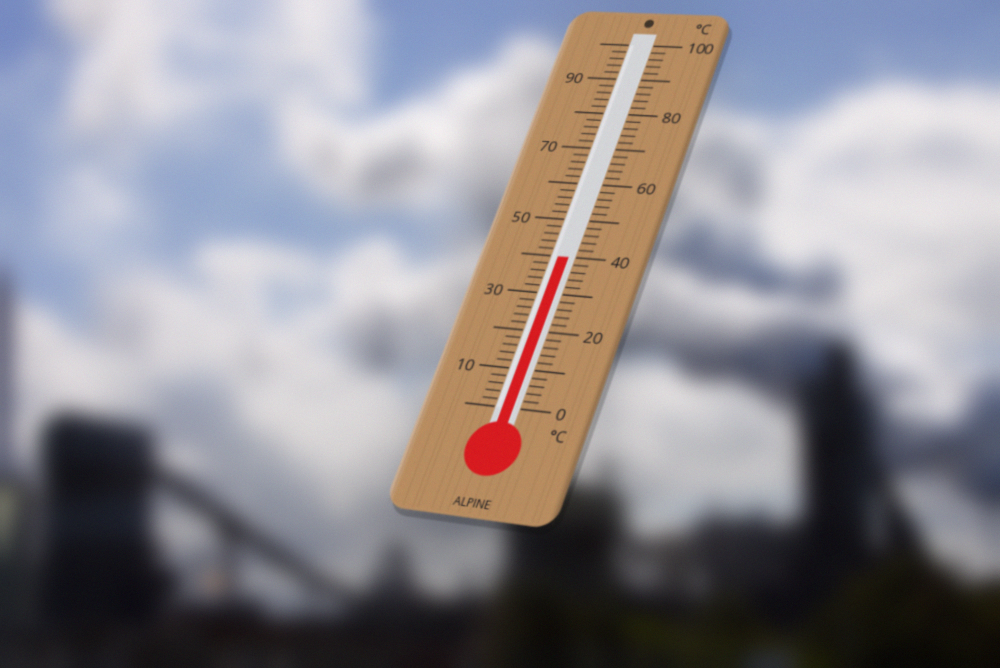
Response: 40 °C
